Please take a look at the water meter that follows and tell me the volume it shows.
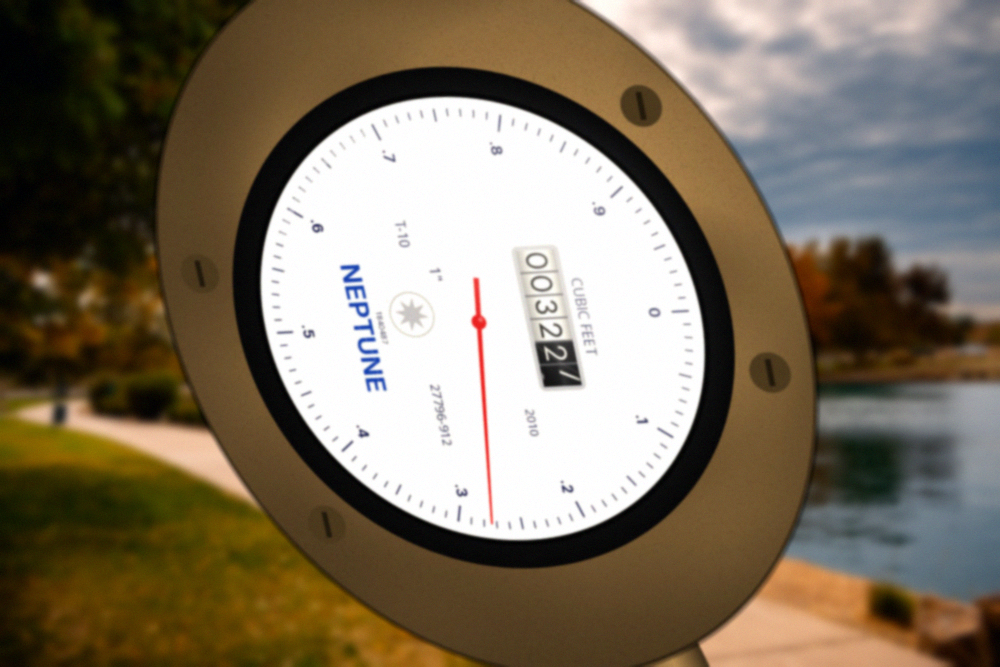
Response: 3227.27 ft³
